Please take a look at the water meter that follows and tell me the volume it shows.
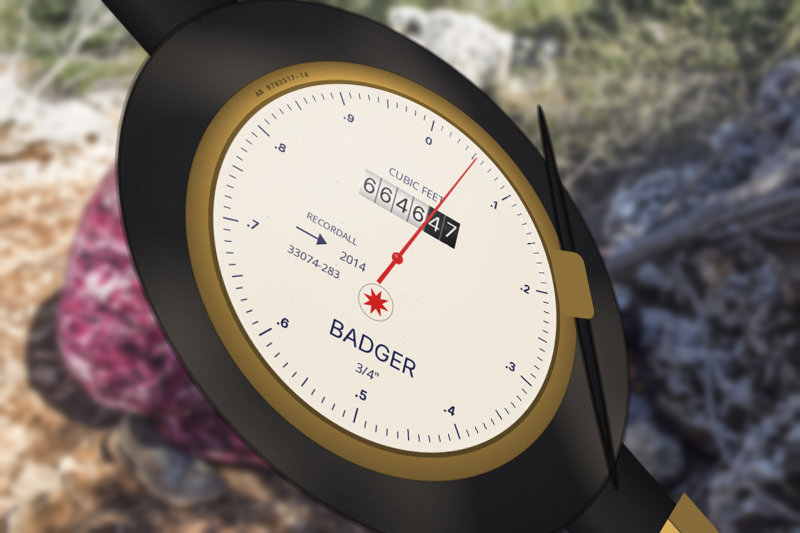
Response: 664647.05 ft³
